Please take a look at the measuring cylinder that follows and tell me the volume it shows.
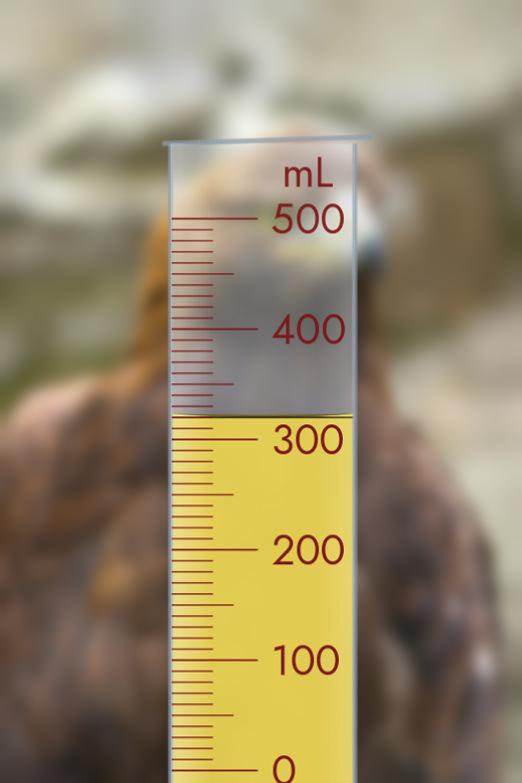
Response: 320 mL
